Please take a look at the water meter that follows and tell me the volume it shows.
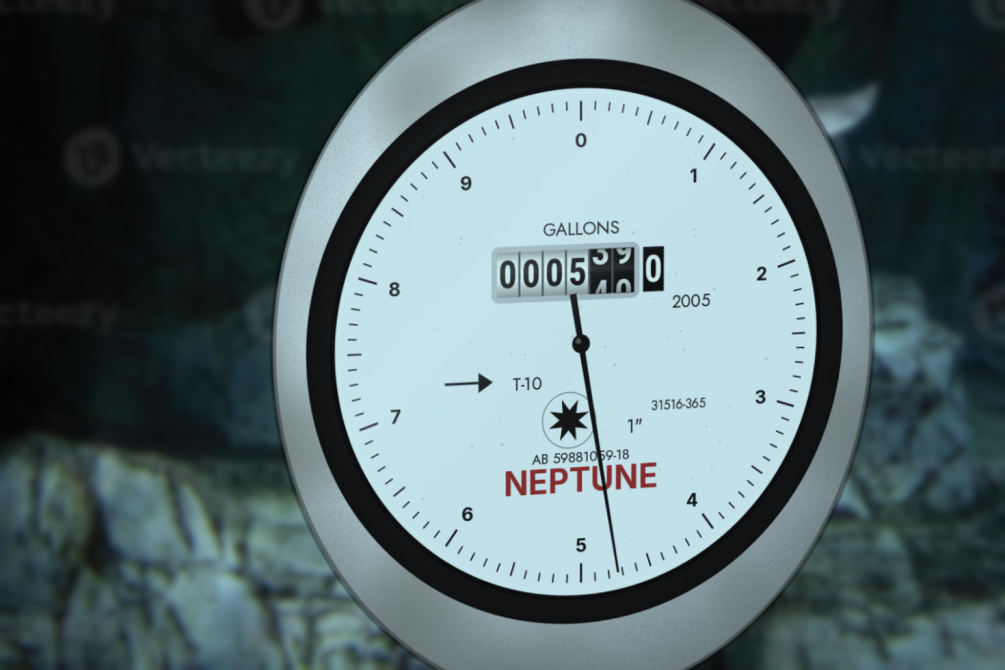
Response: 5394.7 gal
